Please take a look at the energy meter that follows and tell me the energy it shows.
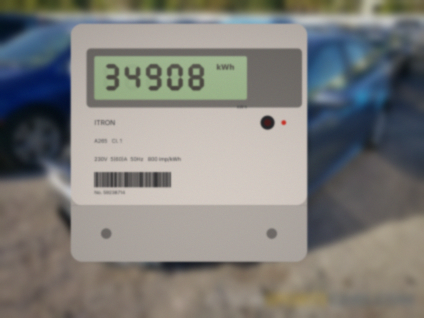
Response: 34908 kWh
